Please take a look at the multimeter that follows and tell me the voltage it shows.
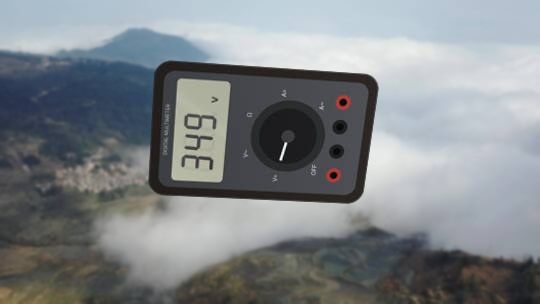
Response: 349 V
